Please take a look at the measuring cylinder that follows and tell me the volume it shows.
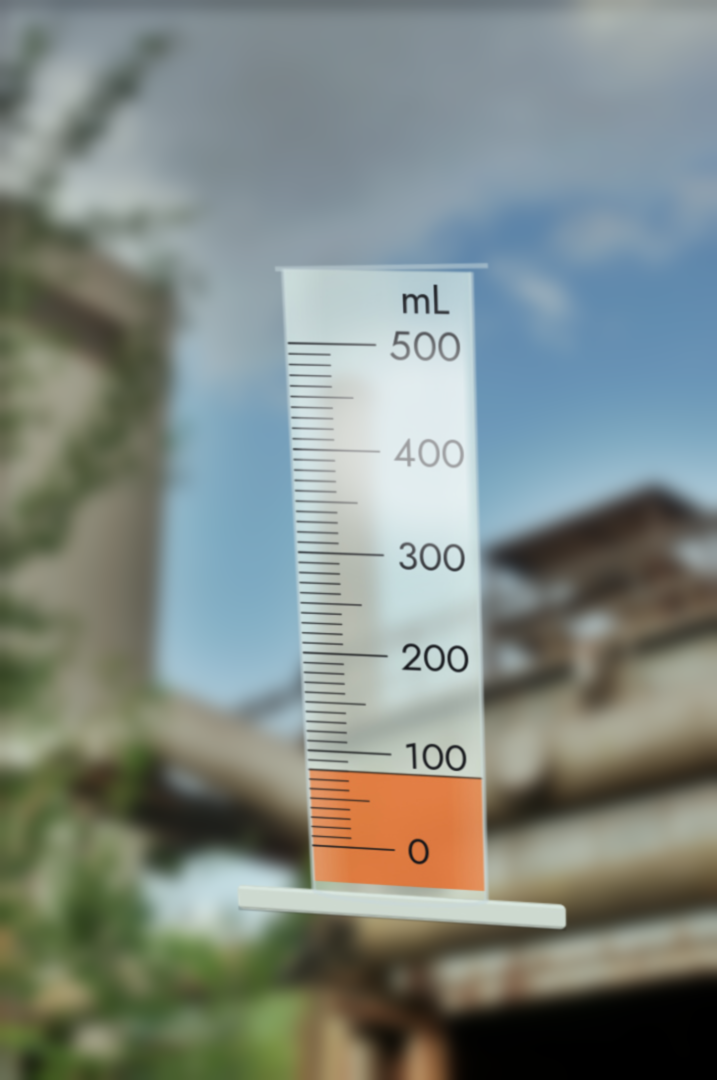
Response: 80 mL
